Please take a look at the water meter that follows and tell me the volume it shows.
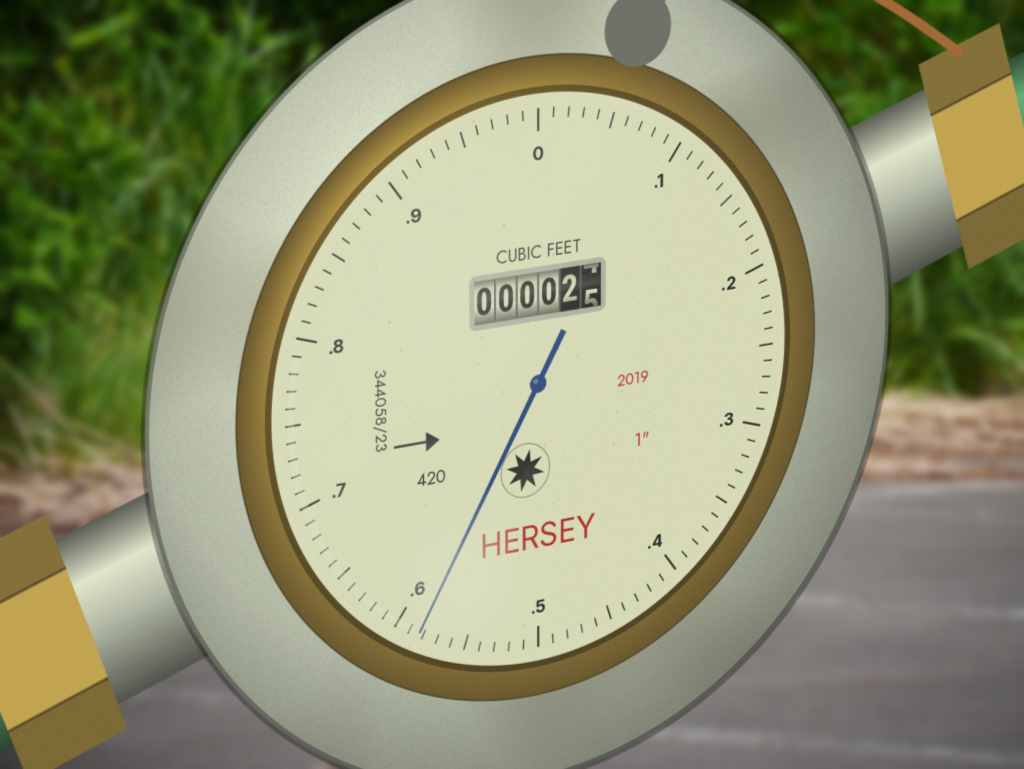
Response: 24.58 ft³
